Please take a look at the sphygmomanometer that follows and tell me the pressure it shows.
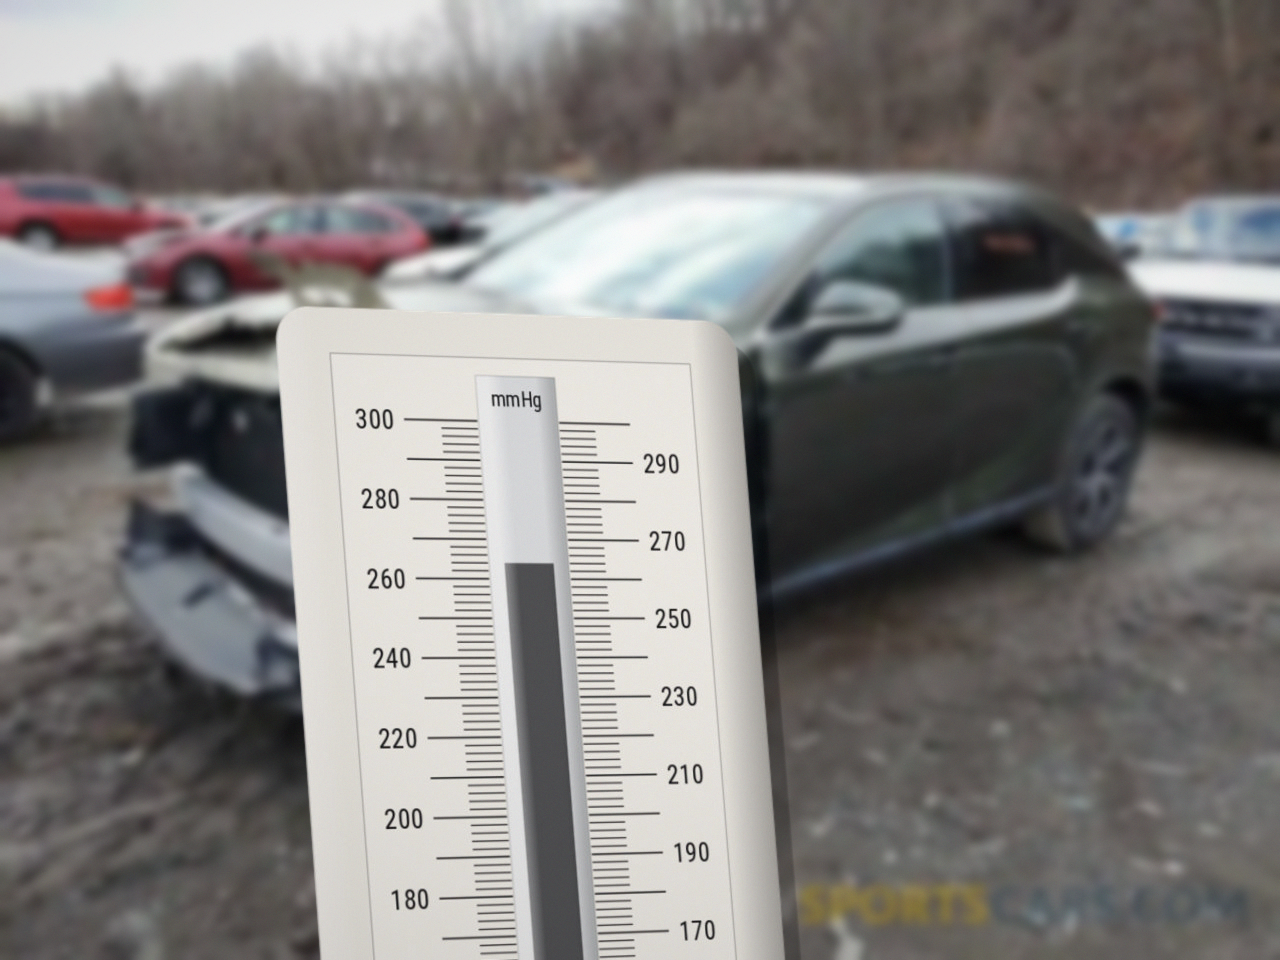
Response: 264 mmHg
